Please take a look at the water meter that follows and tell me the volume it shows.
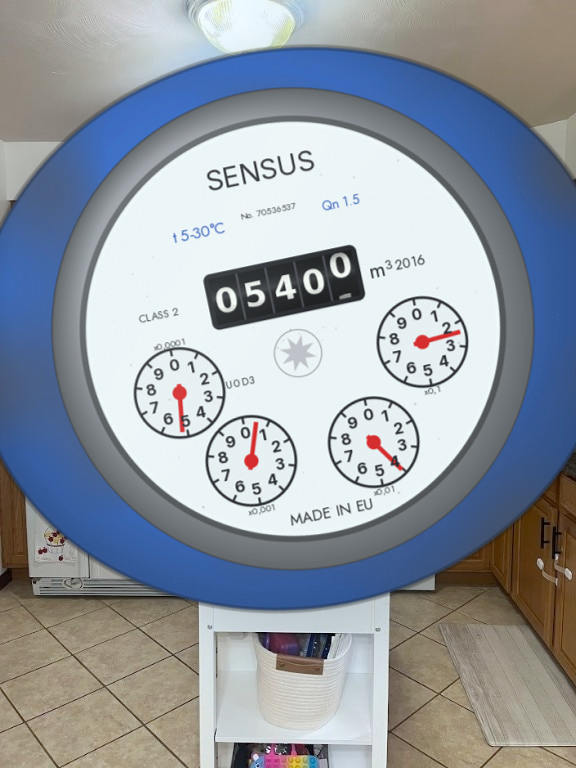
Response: 5400.2405 m³
